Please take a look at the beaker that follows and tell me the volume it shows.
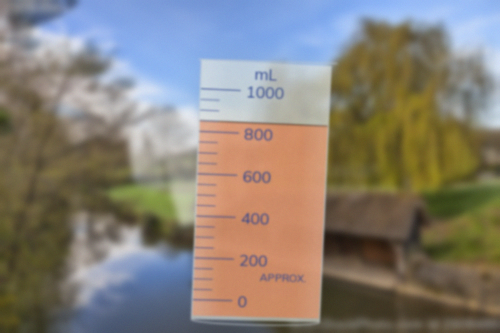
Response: 850 mL
